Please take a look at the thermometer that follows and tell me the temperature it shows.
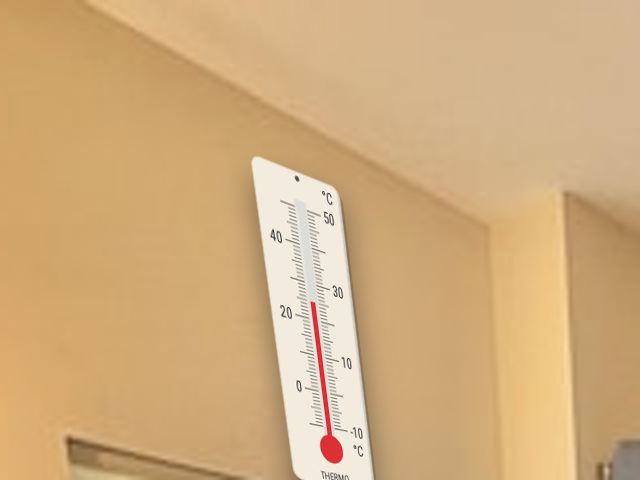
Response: 25 °C
